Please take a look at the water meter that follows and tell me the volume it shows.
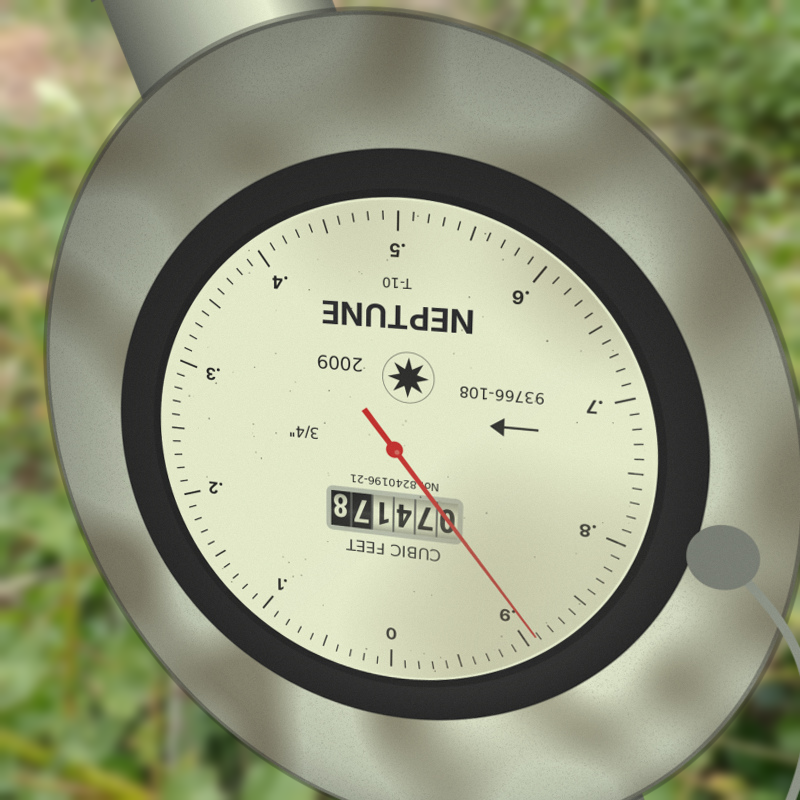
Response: 74177.89 ft³
